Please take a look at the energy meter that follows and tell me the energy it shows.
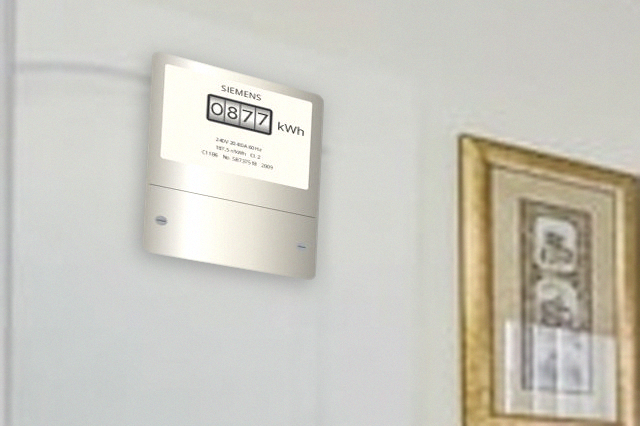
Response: 877 kWh
